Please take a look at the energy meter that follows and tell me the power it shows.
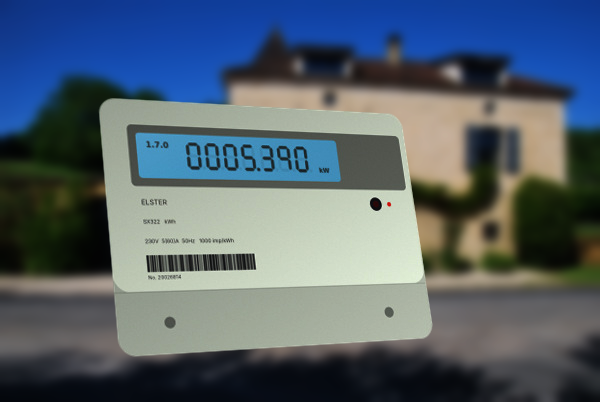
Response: 5.390 kW
